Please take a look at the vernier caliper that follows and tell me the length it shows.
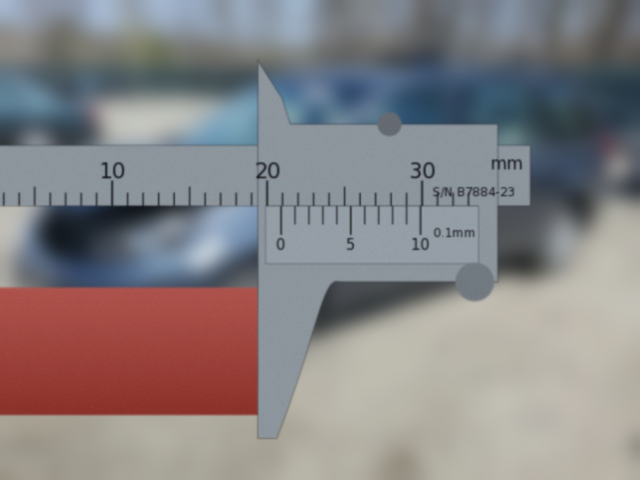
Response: 20.9 mm
